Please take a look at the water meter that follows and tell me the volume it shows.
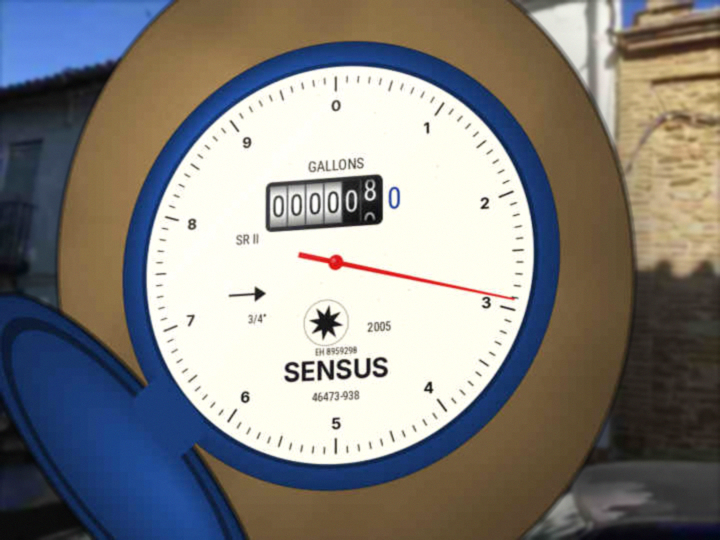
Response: 82.9 gal
